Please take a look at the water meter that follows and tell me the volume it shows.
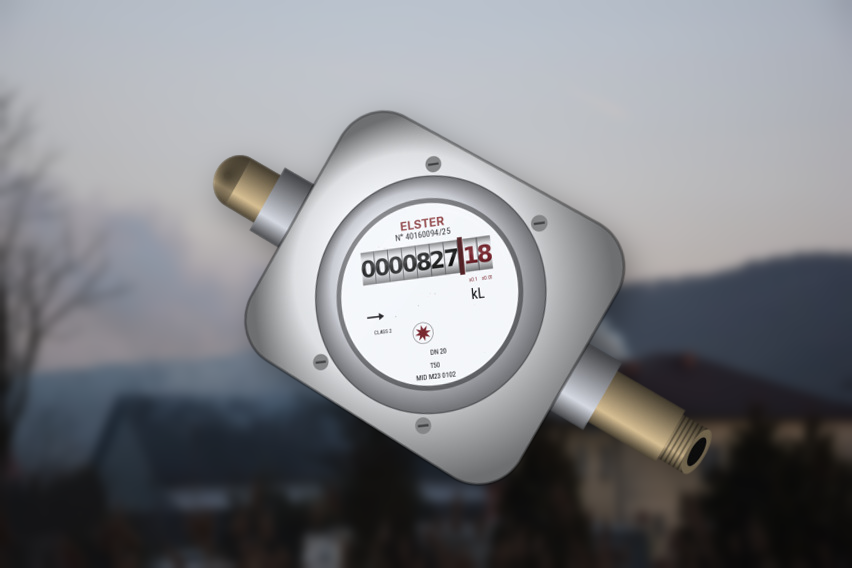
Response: 827.18 kL
